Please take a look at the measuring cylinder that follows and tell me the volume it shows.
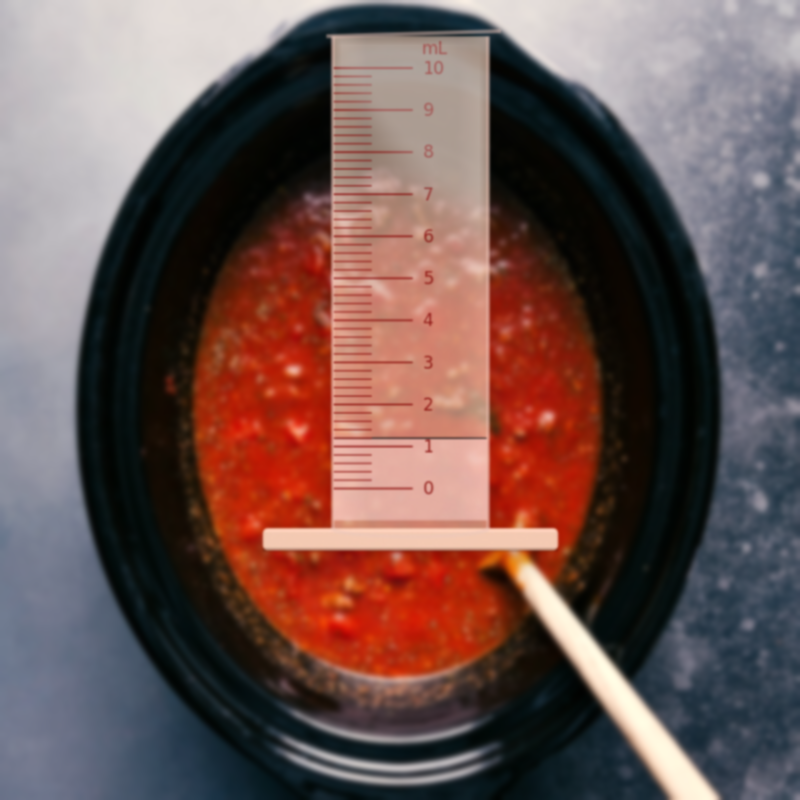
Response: 1.2 mL
